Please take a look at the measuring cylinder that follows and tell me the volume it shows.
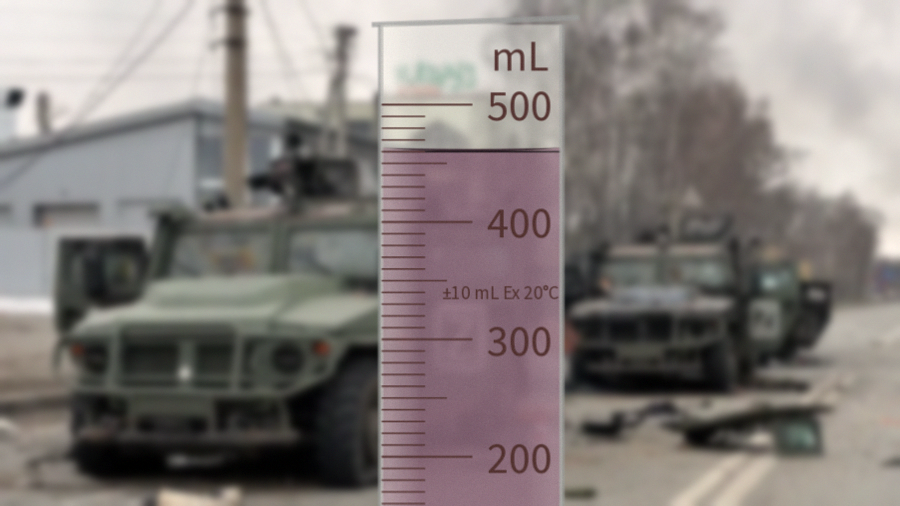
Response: 460 mL
